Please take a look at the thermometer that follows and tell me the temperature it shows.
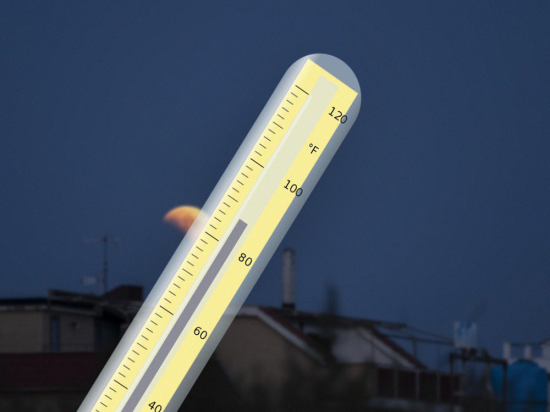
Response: 87 °F
